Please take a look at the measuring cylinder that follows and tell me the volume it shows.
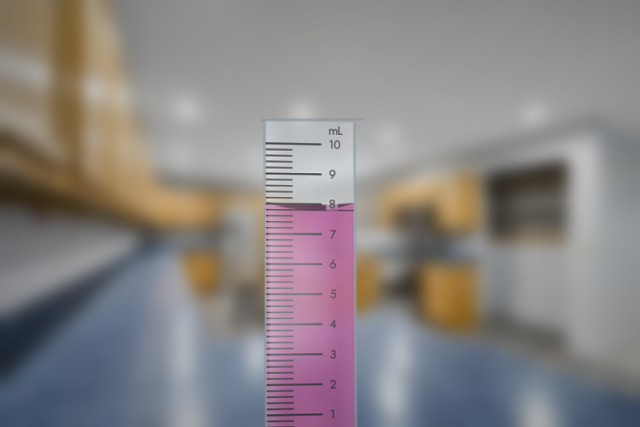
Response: 7.8 mL
